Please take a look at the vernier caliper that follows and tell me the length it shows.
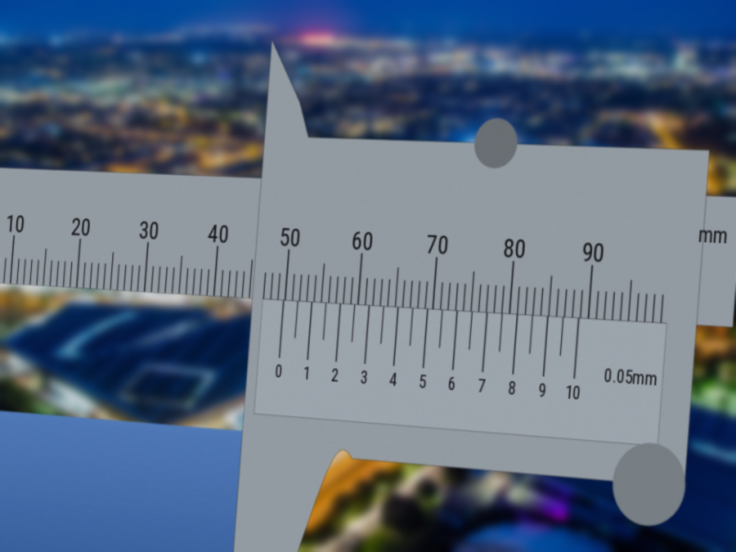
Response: 49.8 mm
